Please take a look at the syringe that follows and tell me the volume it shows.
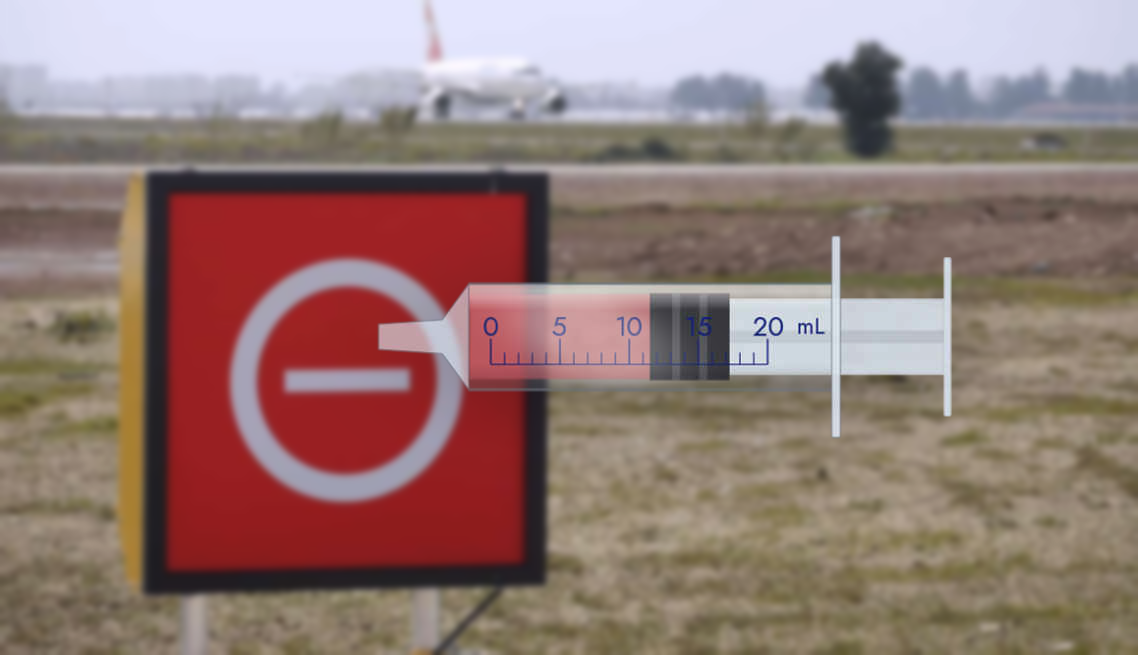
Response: 11.5 mL
